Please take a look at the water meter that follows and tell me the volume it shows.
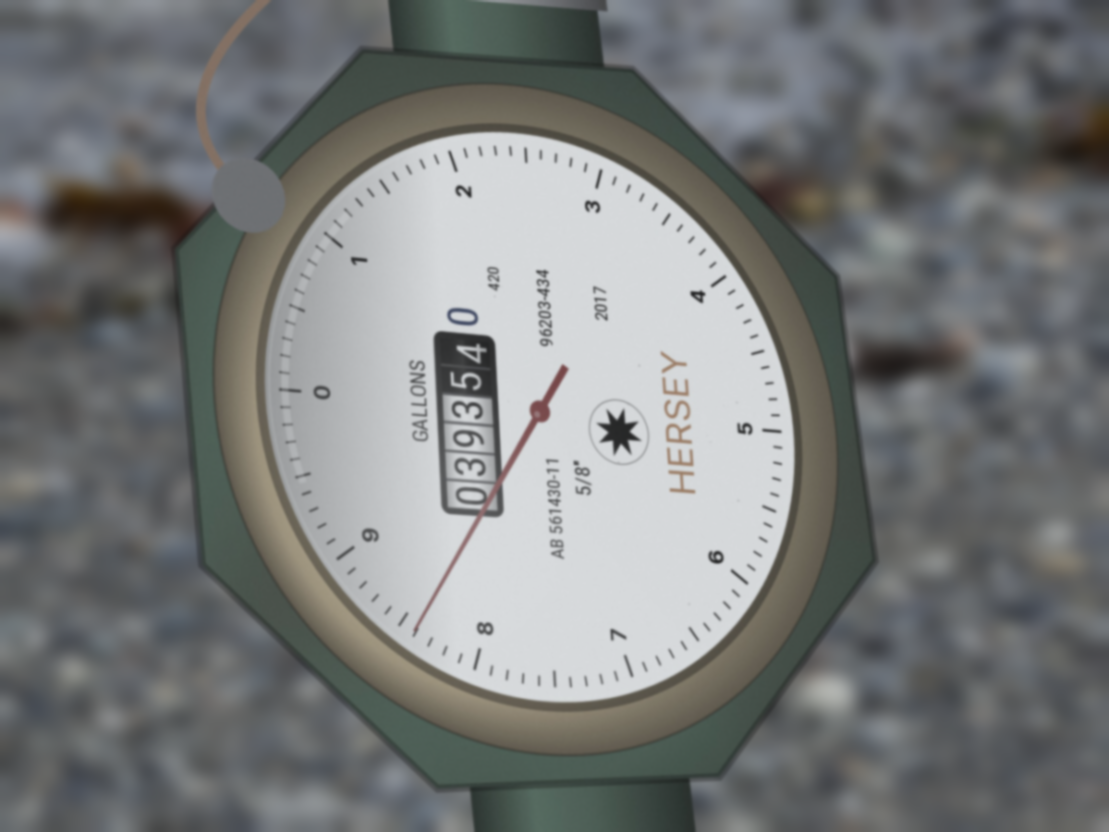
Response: 393538.4 gal
